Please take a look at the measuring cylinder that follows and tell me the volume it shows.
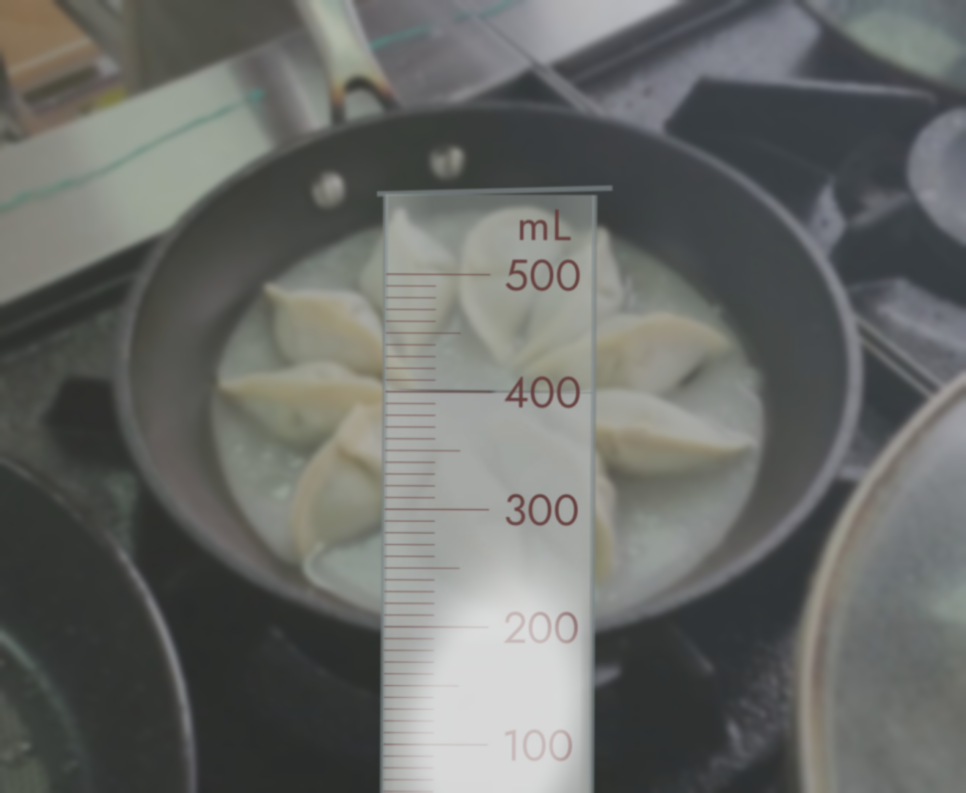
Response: 400 mL
